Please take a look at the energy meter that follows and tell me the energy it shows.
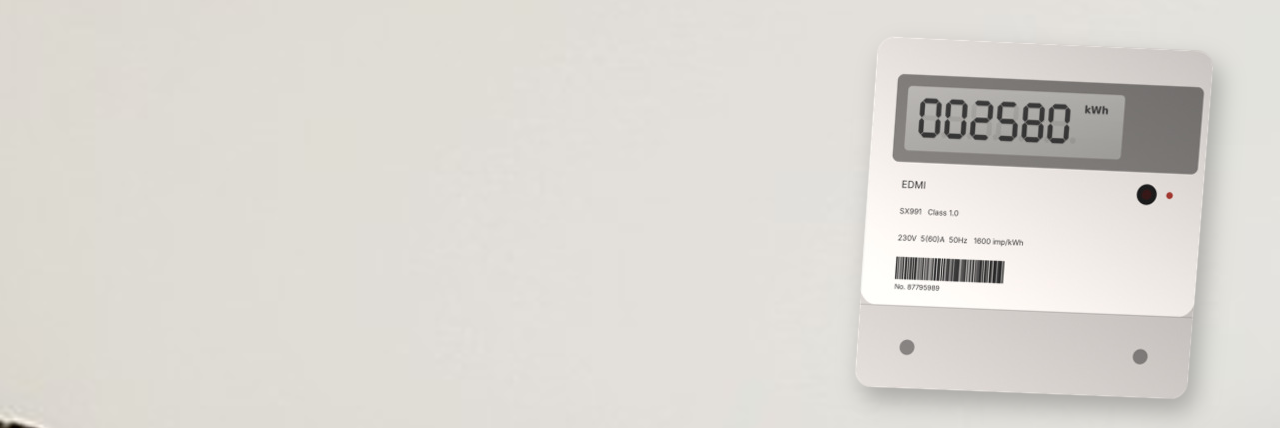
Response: 2580 kWh
